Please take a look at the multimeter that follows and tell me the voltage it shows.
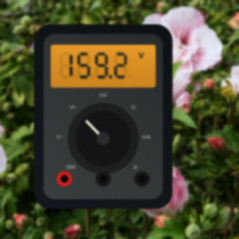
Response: 159.2 V
